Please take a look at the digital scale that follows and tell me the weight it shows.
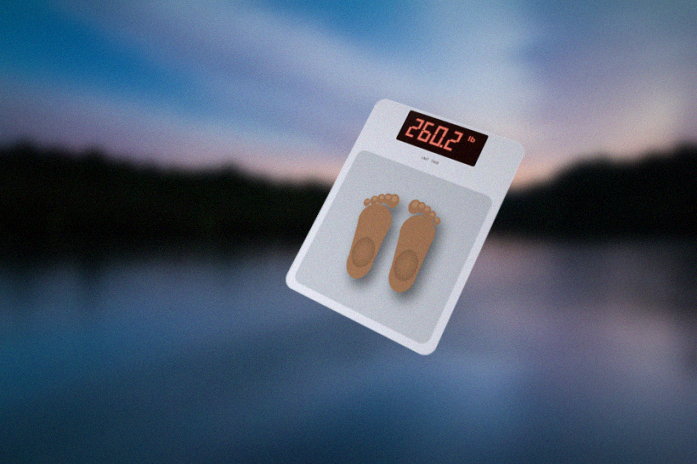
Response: 260.2 lb
